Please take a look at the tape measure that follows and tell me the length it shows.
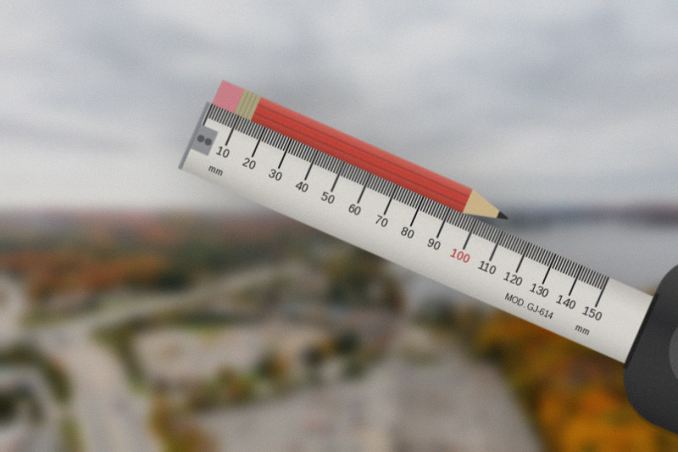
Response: 110 mm
